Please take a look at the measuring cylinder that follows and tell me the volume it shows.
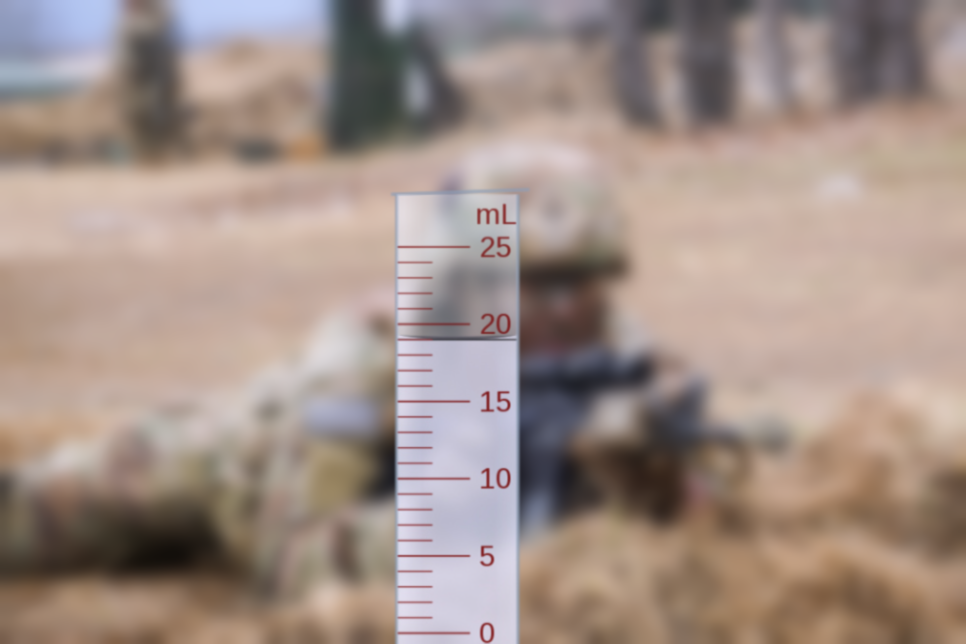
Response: 19 mL
